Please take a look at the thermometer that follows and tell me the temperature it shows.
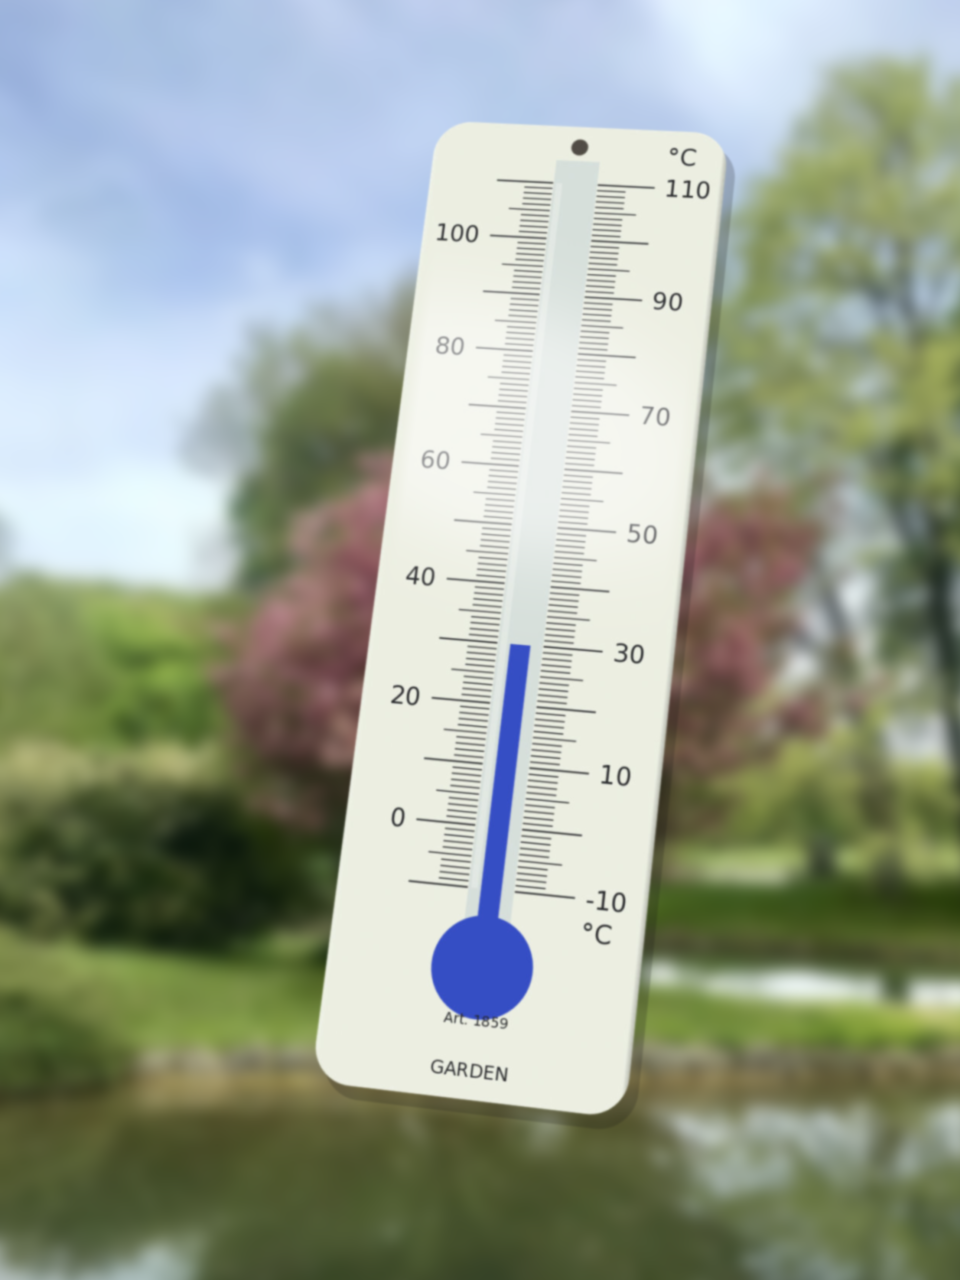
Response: 30 °C
